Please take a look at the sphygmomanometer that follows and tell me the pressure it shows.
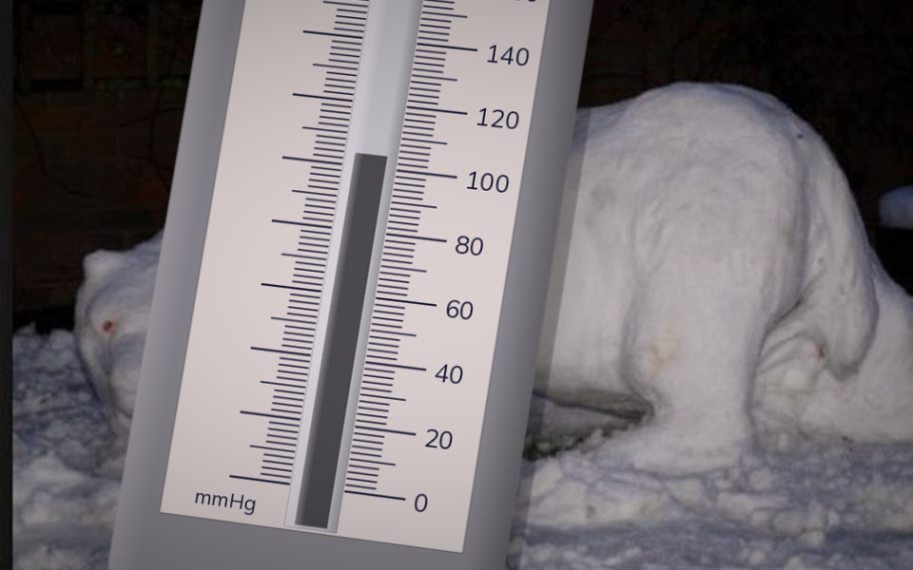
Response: 104 mmHg
